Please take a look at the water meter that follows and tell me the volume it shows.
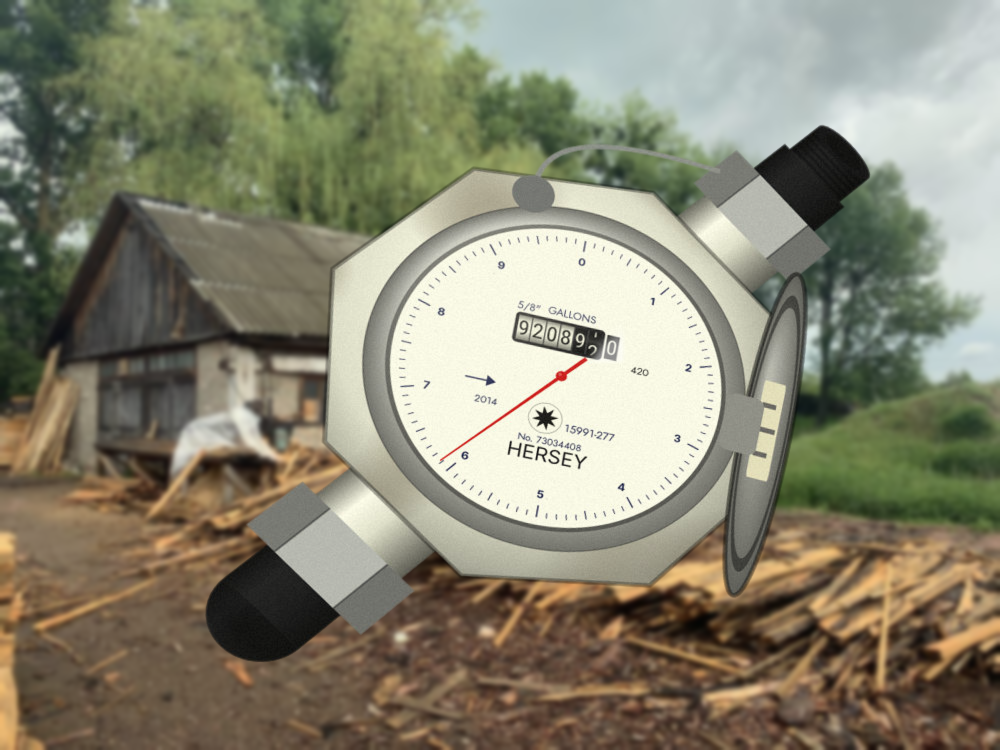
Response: 9208916.1 gal
